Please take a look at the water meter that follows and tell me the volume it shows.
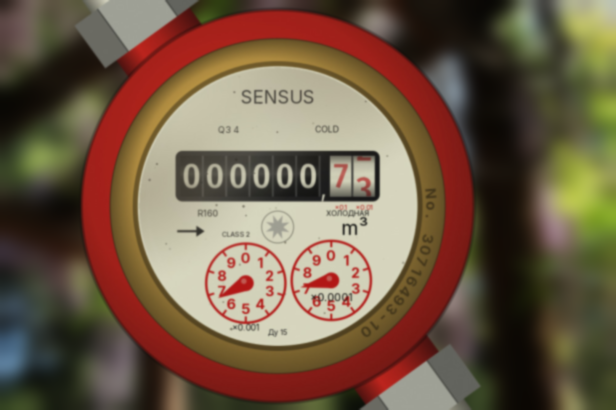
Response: 0.7267 m³
